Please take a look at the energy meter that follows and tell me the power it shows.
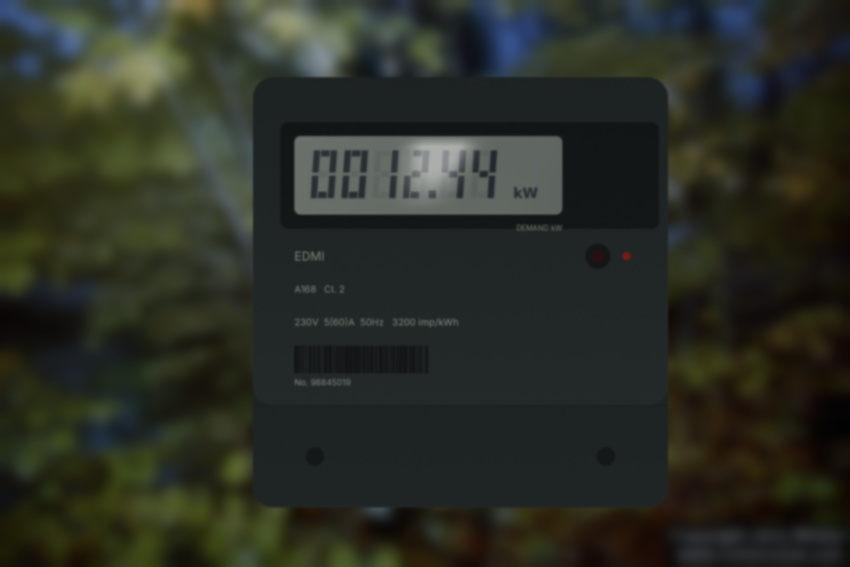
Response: 12.44 kW
